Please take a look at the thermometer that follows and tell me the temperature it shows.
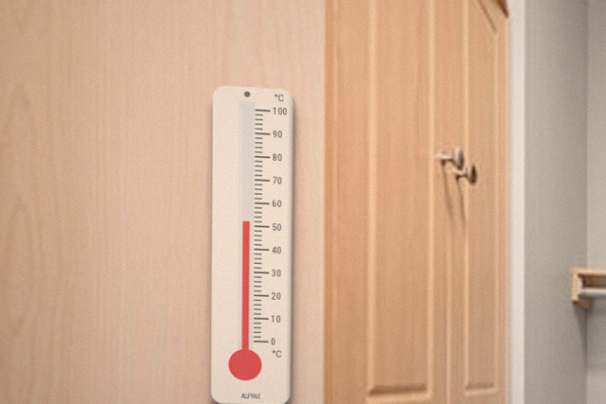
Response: 52 °C
